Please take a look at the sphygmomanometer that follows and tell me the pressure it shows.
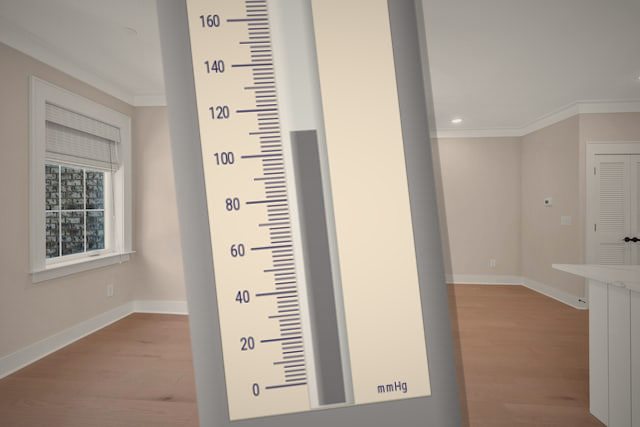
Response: 110 mmHg
